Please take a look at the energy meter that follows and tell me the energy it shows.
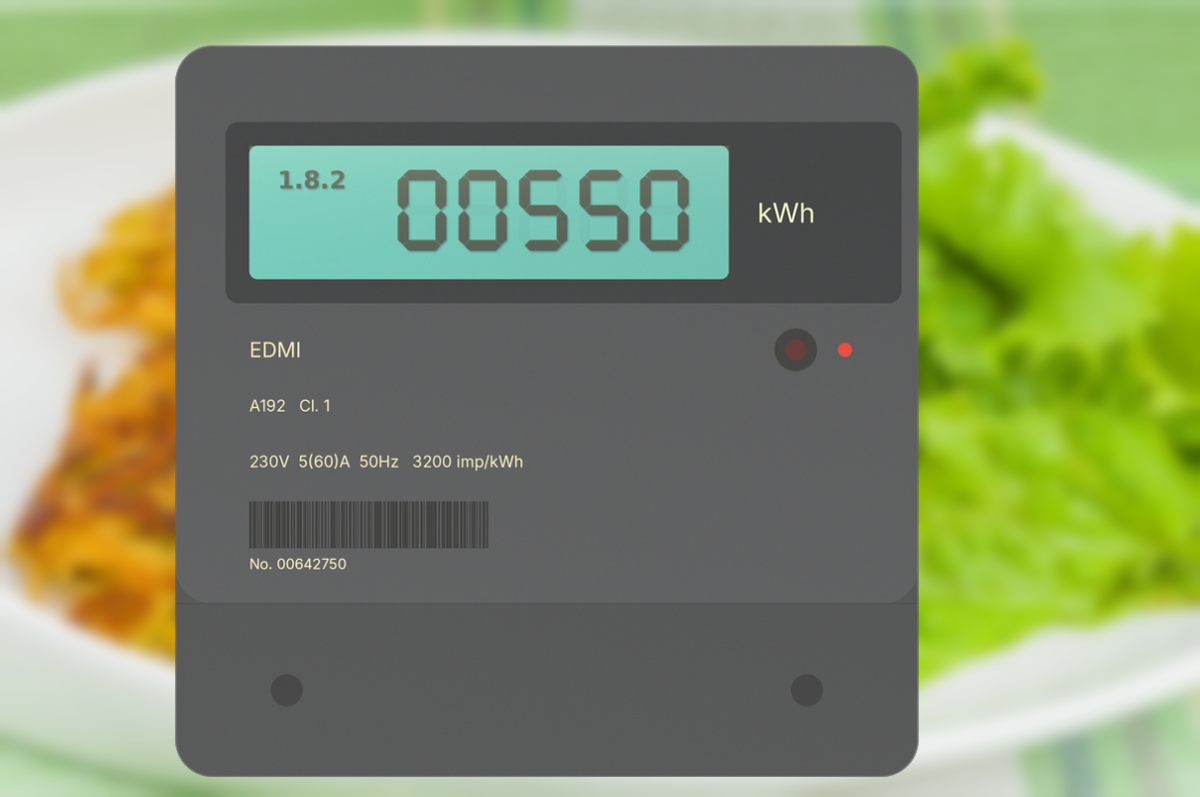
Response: 550 kWh
